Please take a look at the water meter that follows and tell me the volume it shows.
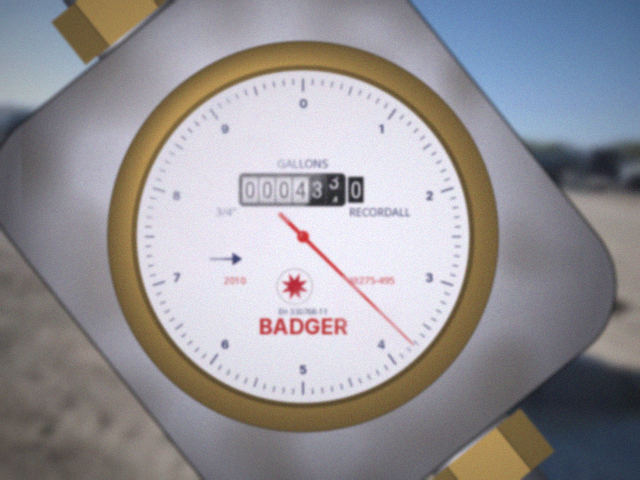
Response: 4333.7 gal
